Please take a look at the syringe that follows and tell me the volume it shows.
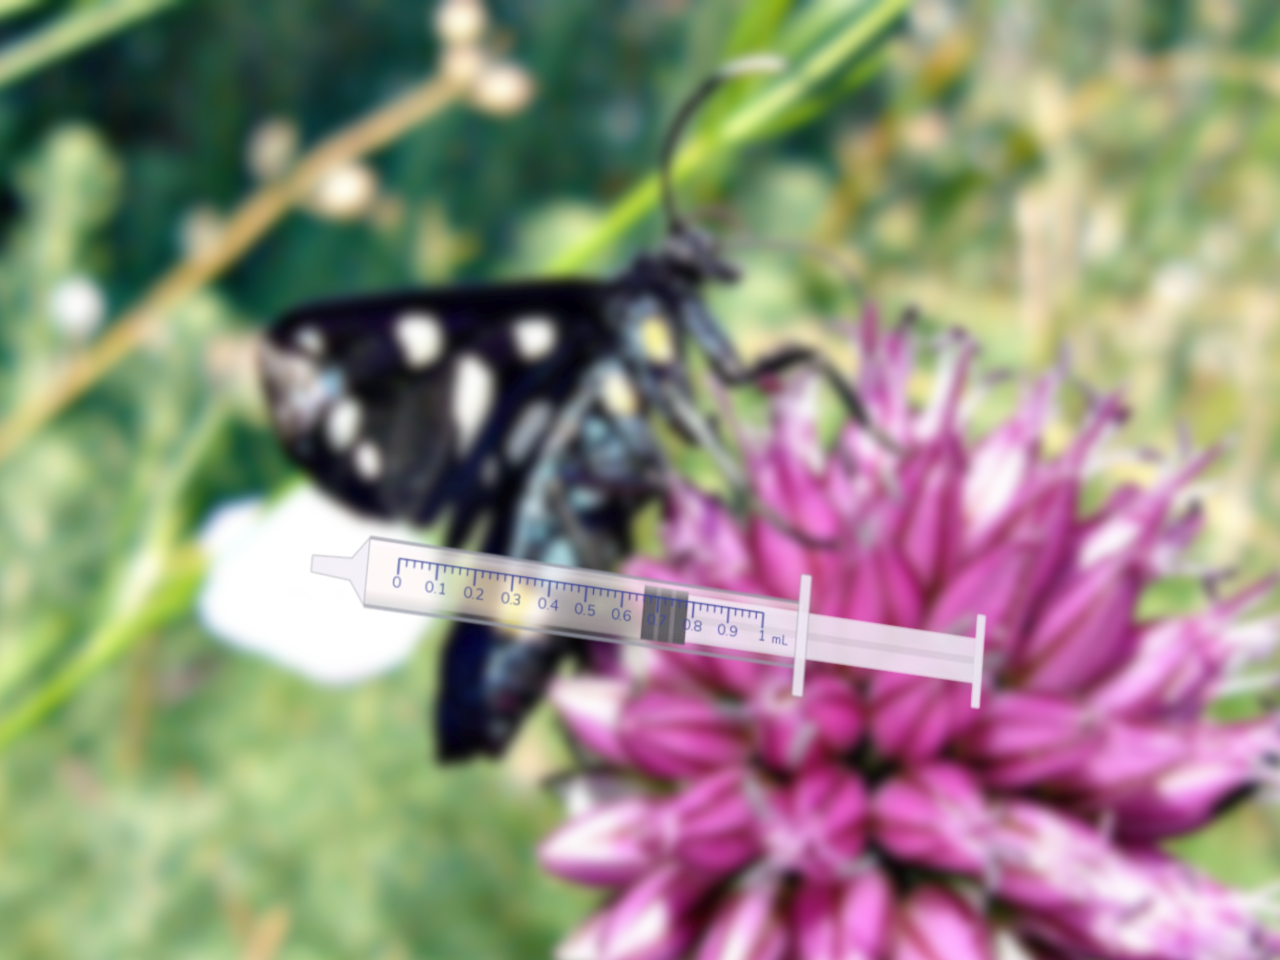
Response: 0.66 mL
